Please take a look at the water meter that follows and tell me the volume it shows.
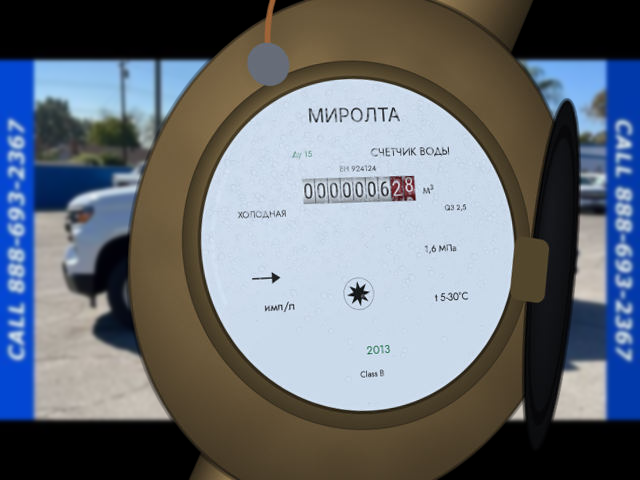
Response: 6.28 m³
